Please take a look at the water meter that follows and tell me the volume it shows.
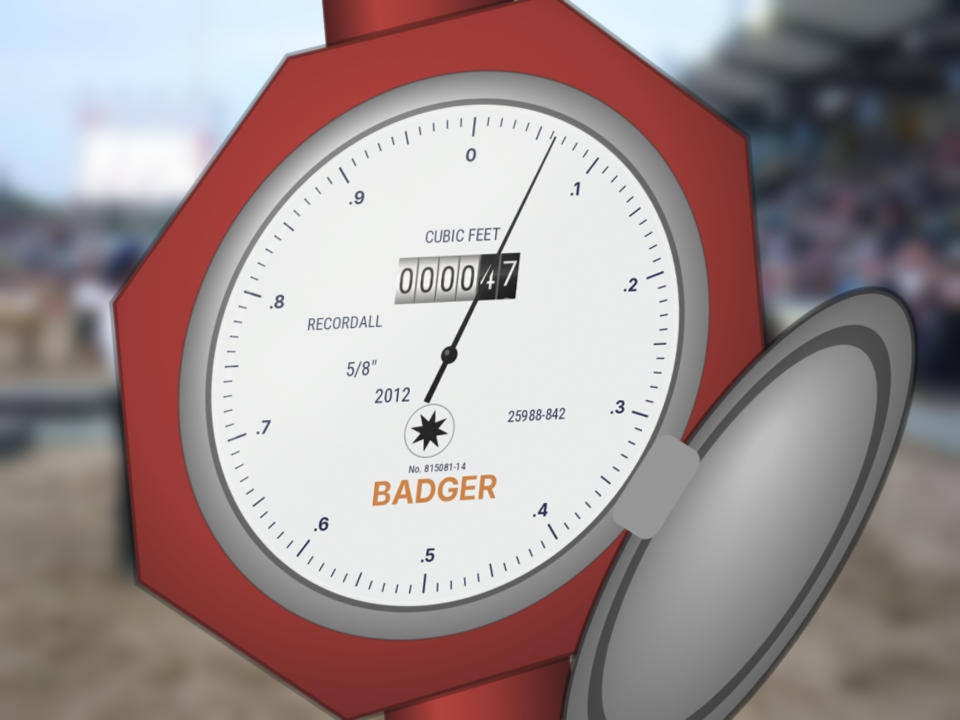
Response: 47.06 ft³
